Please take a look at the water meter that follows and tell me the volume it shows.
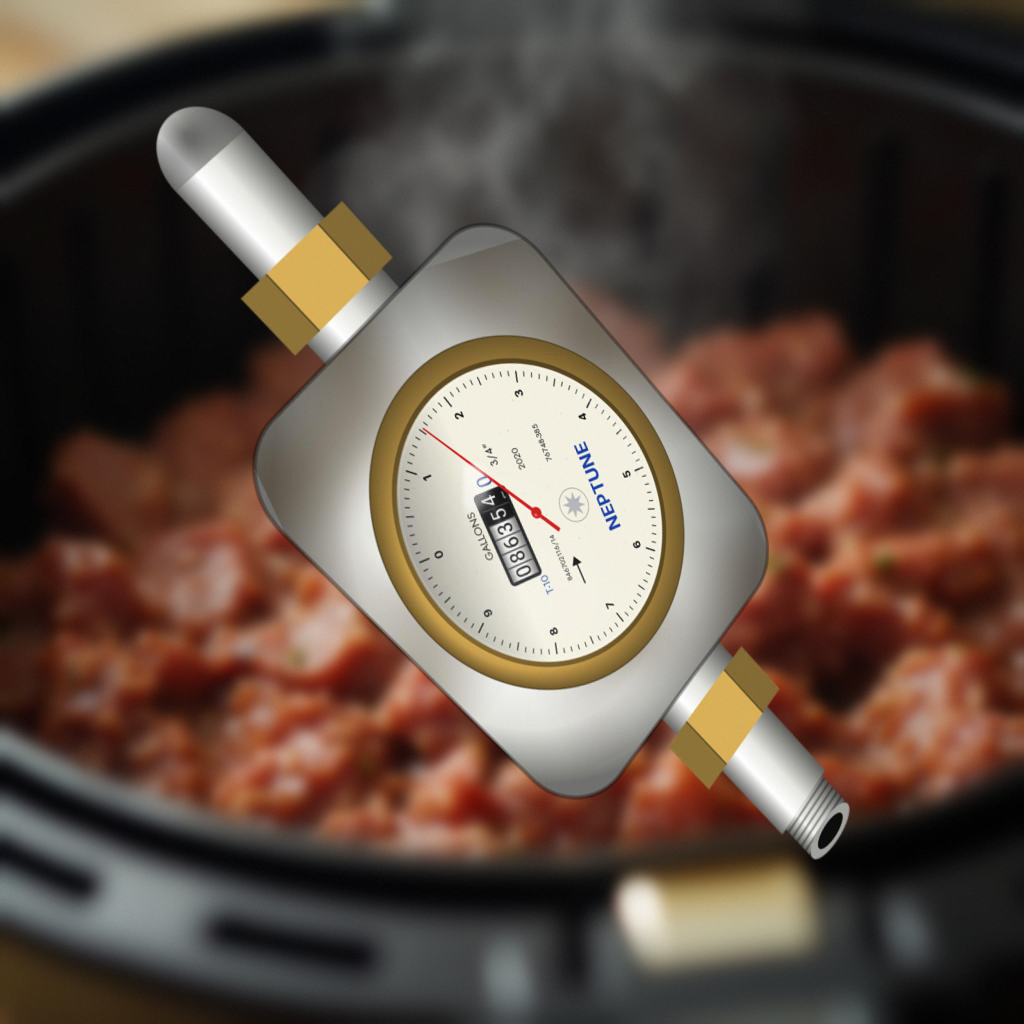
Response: 863541.5 gal
